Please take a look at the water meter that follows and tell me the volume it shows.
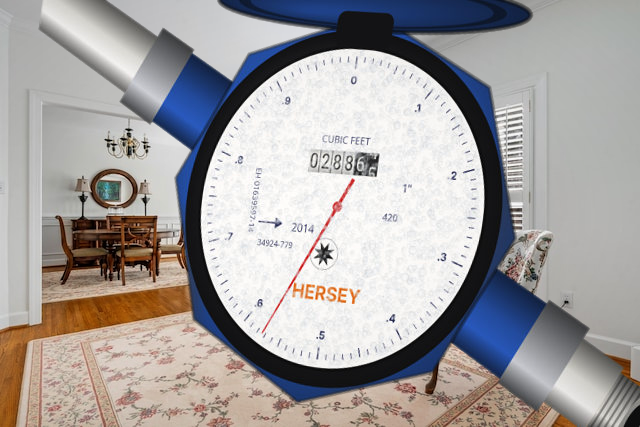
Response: 28864.57 ft³
